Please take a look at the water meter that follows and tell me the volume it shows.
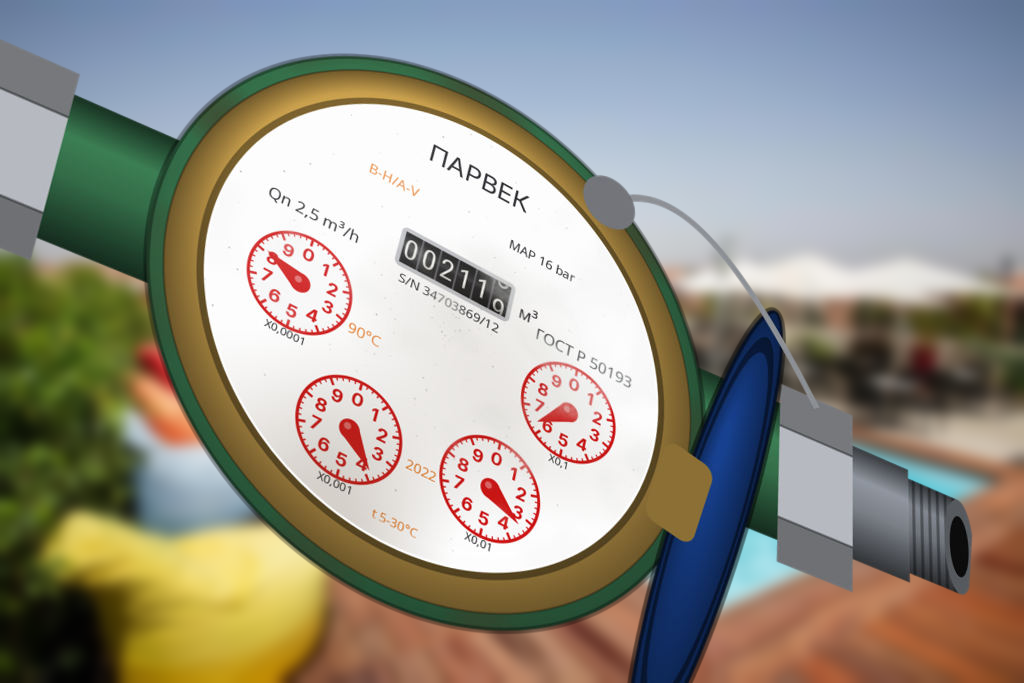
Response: 2118.6338 m³
